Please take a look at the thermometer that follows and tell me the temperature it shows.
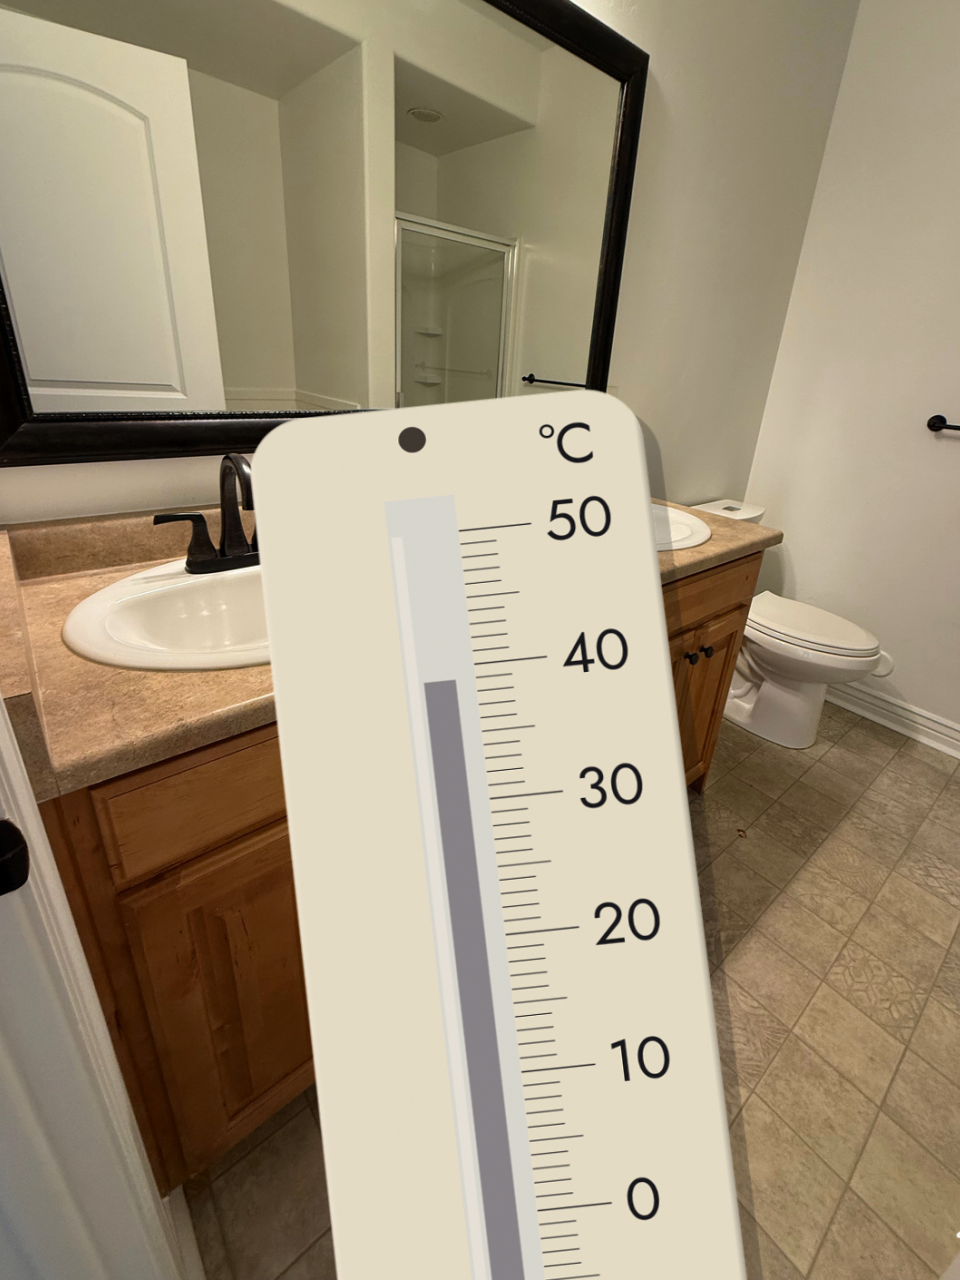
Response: 39 °C
